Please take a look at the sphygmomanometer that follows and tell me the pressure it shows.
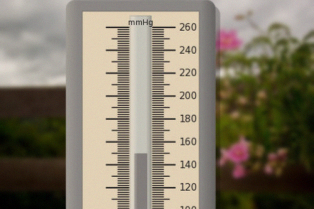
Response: 150 mmHg
